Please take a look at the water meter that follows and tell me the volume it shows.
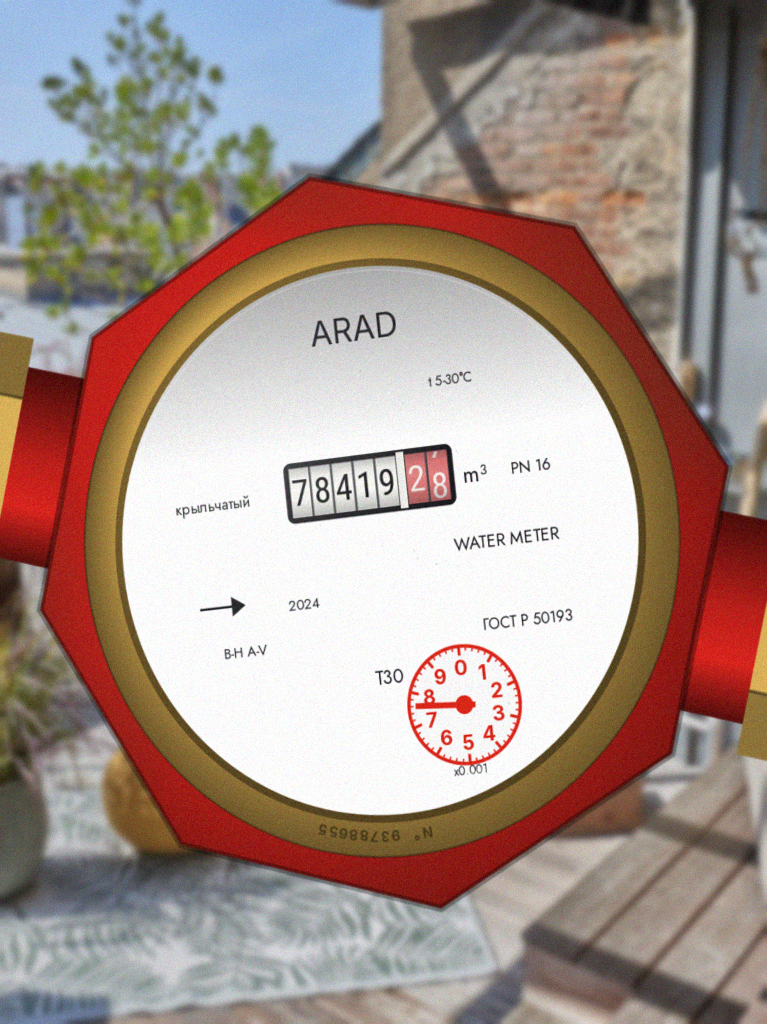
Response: 78419.277 m³
